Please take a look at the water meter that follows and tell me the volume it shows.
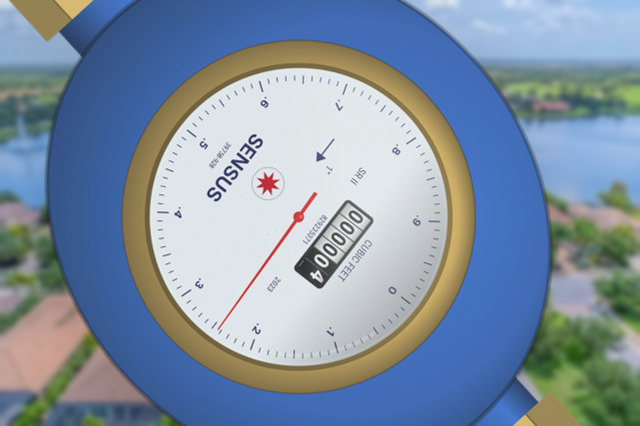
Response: 4.24 ft³
